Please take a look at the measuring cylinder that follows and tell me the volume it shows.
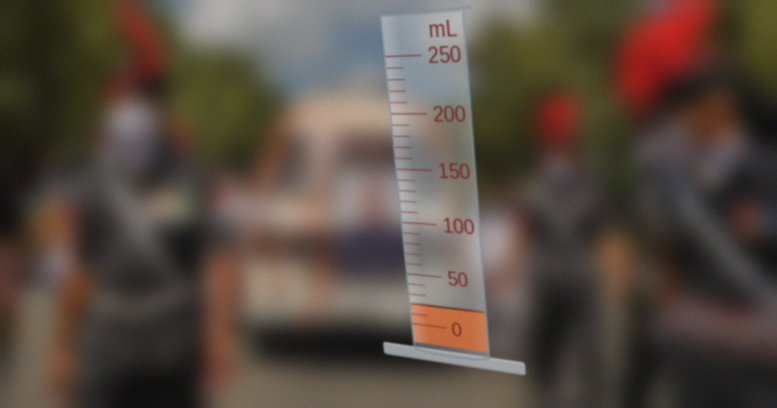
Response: 20 mL
